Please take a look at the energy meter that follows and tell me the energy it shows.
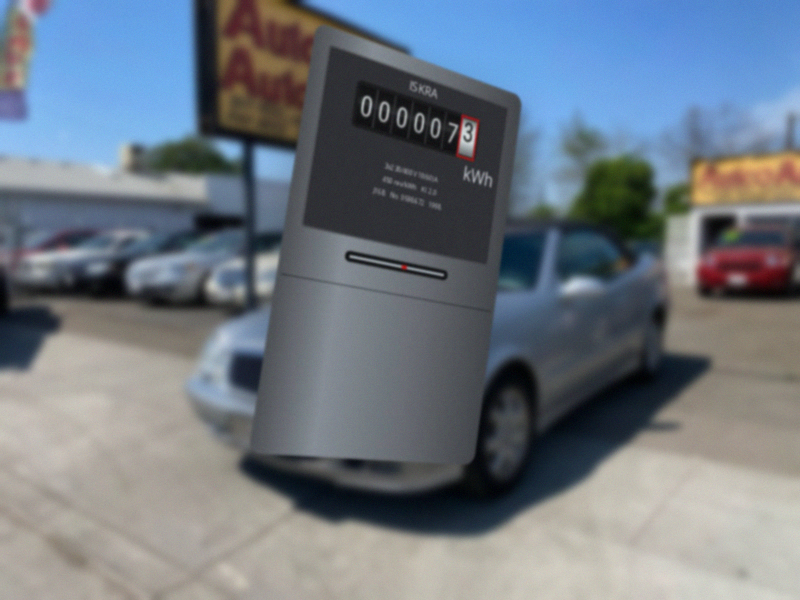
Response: 7.3 kWh
